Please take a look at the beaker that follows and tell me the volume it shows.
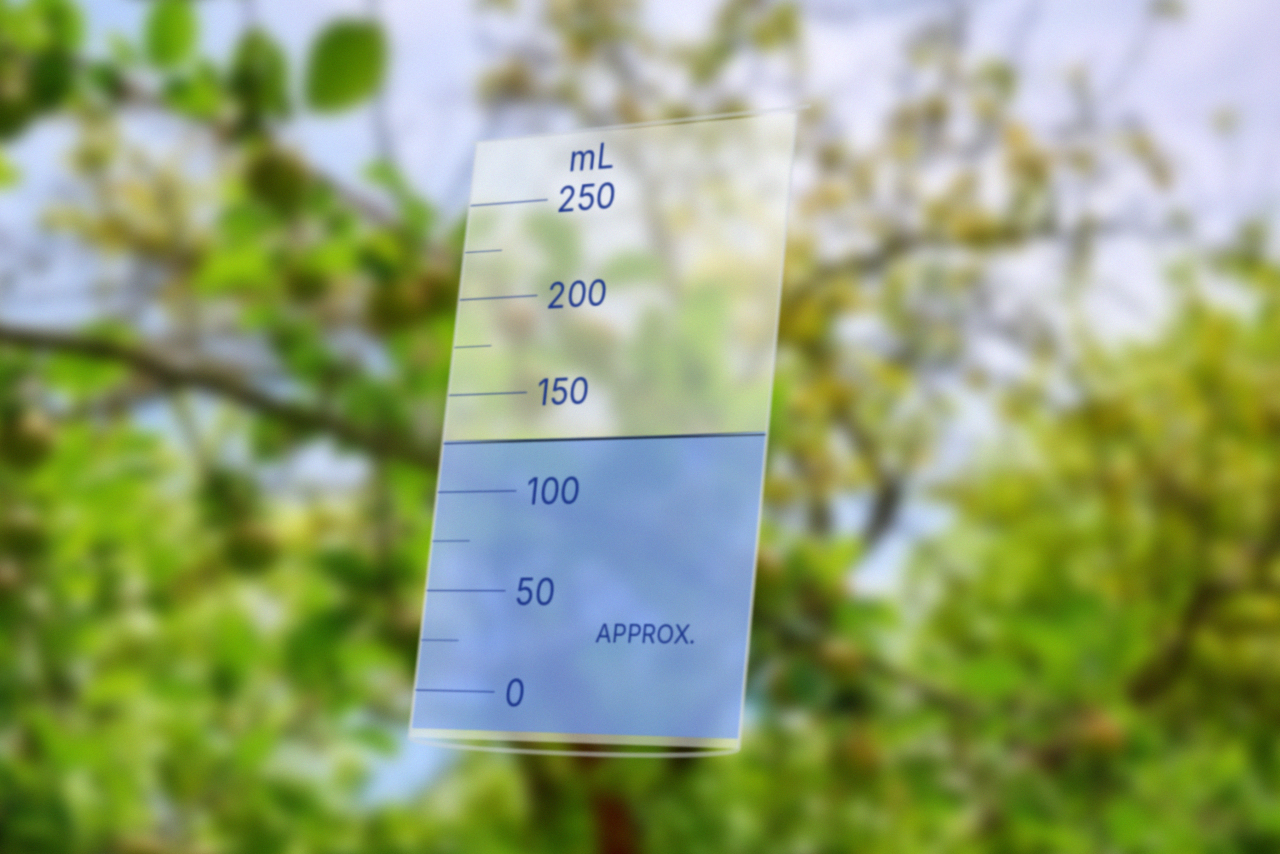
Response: 125 mL
